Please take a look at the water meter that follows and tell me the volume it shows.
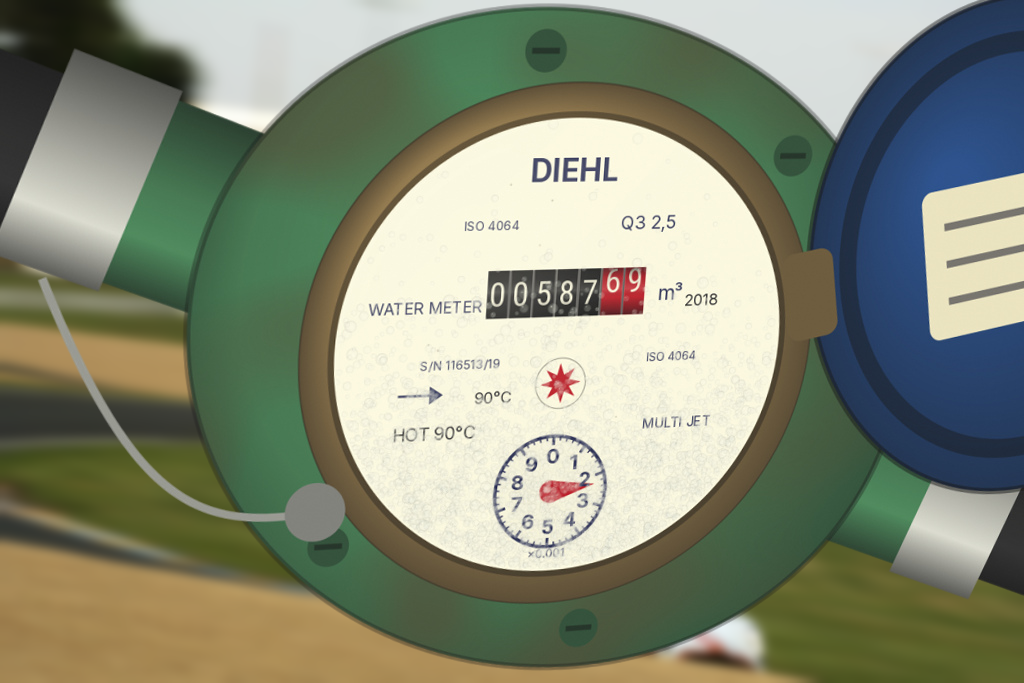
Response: 587.692 m³
